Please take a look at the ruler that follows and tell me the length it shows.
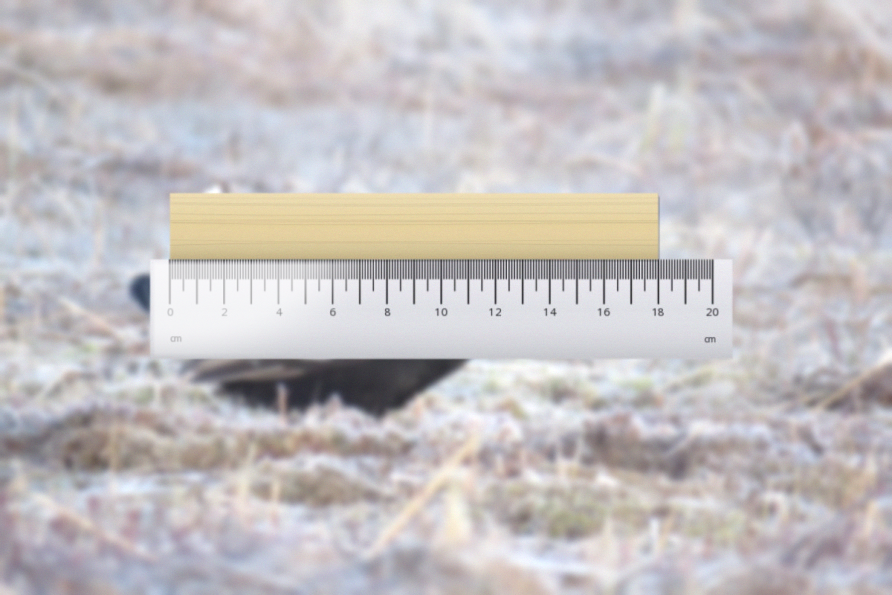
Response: 18 cm
